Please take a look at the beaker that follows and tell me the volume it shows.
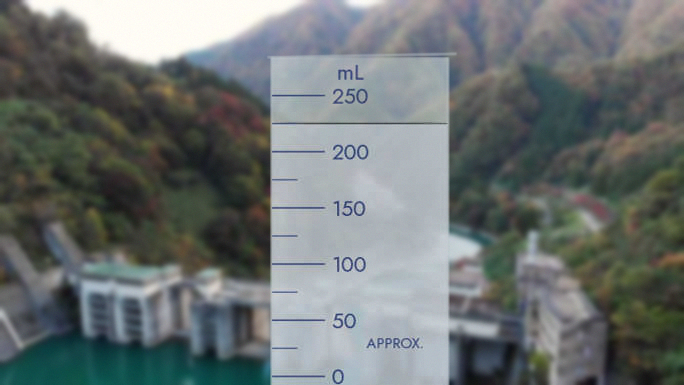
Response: 225 mL
